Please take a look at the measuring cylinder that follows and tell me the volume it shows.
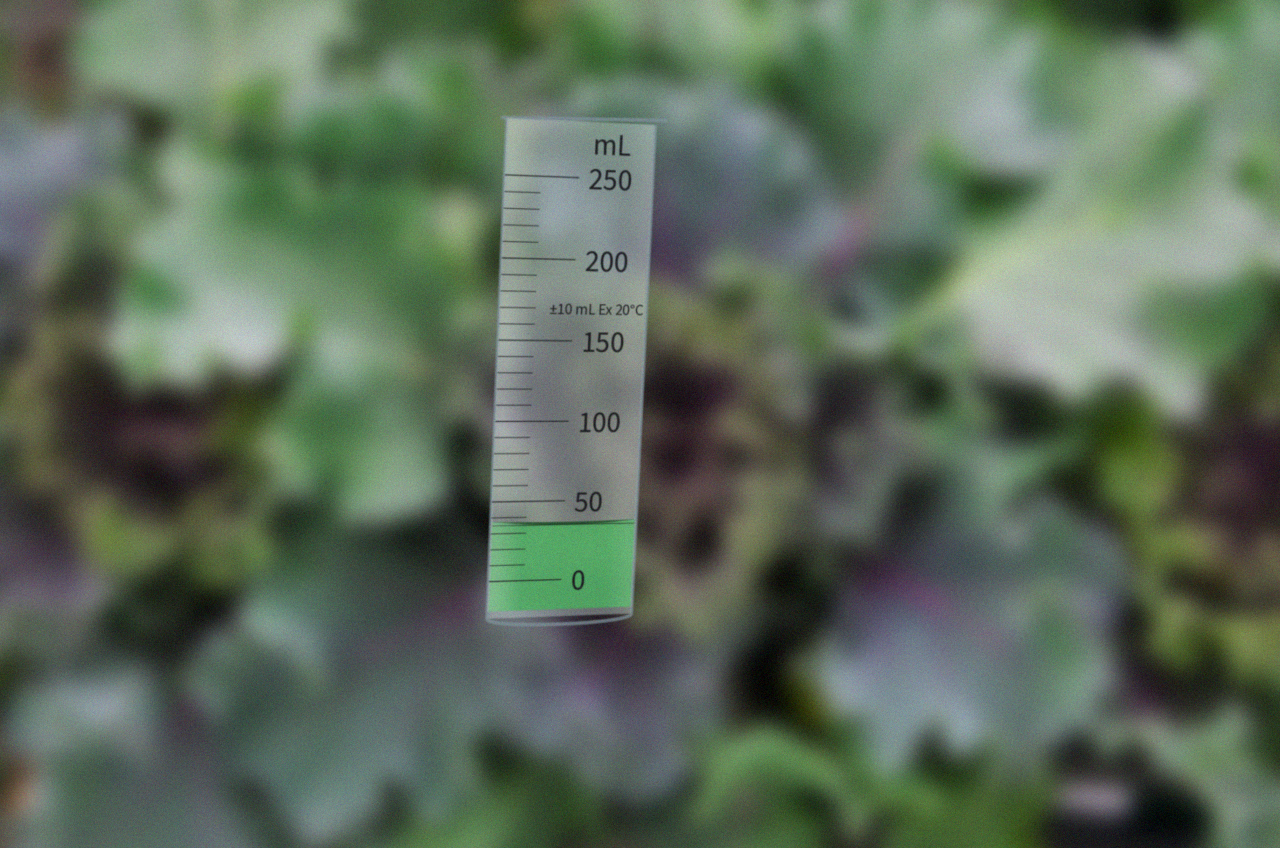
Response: 35 mL
